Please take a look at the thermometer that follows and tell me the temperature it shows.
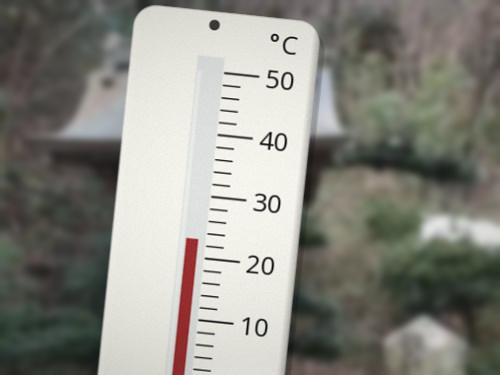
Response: 23 °C
